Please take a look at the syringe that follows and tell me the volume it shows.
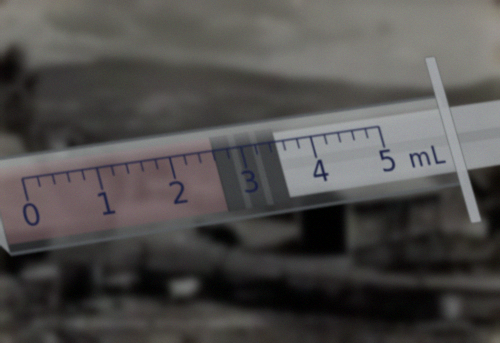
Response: 2.6 mL
